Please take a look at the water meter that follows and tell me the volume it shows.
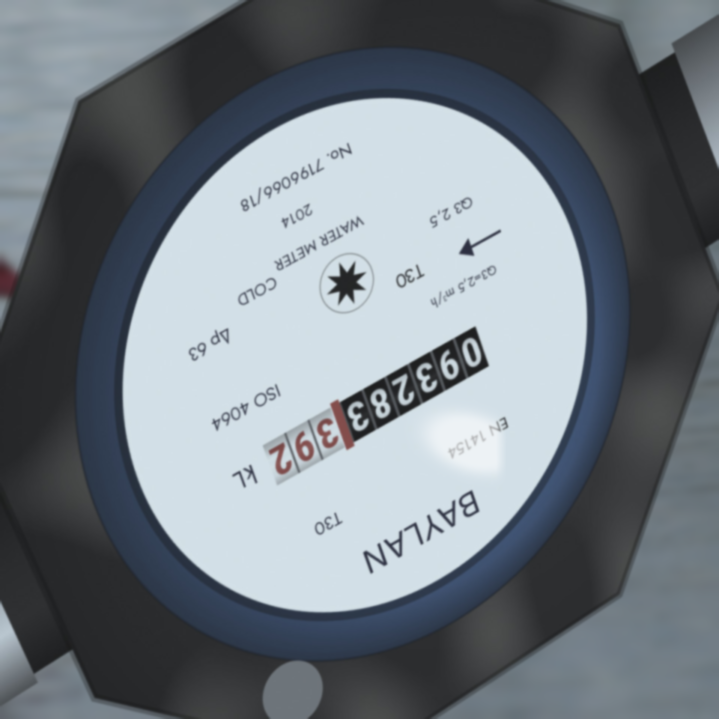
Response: 93283.392 kL
